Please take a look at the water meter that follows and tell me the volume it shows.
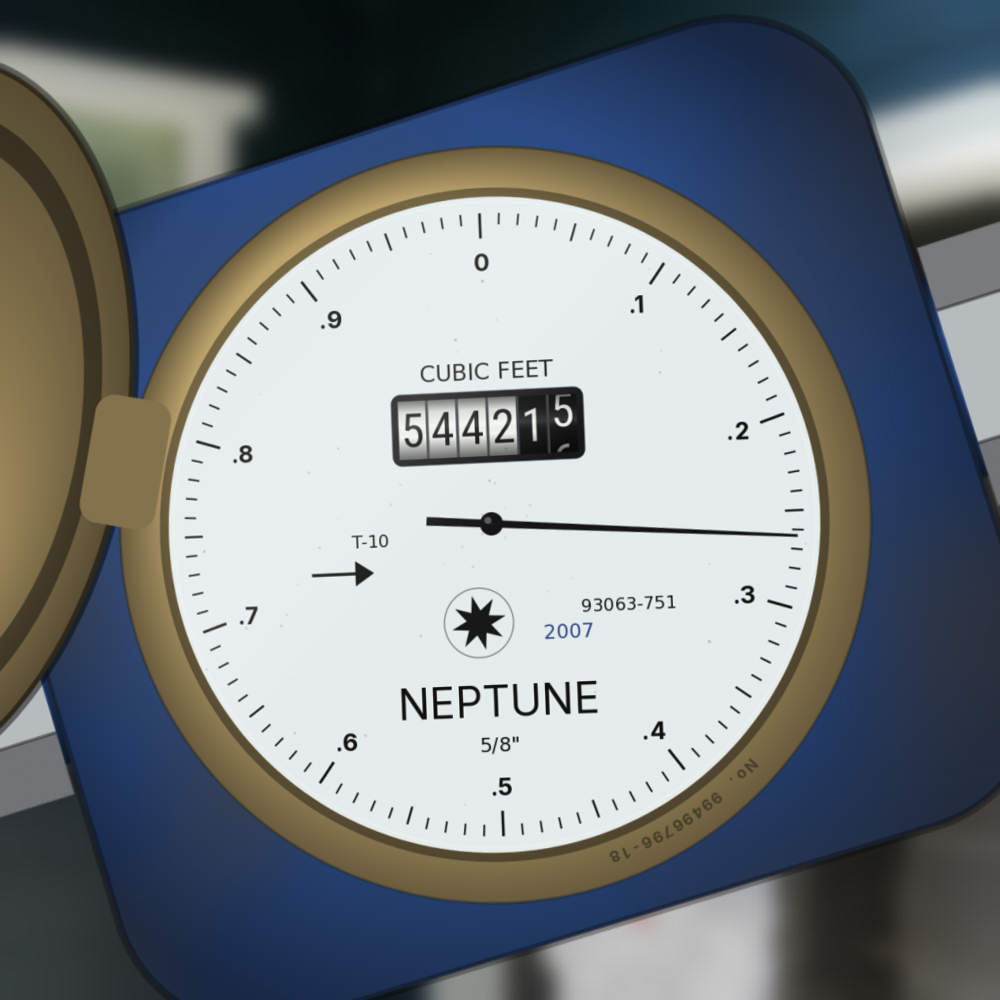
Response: 544215.26 ft³
